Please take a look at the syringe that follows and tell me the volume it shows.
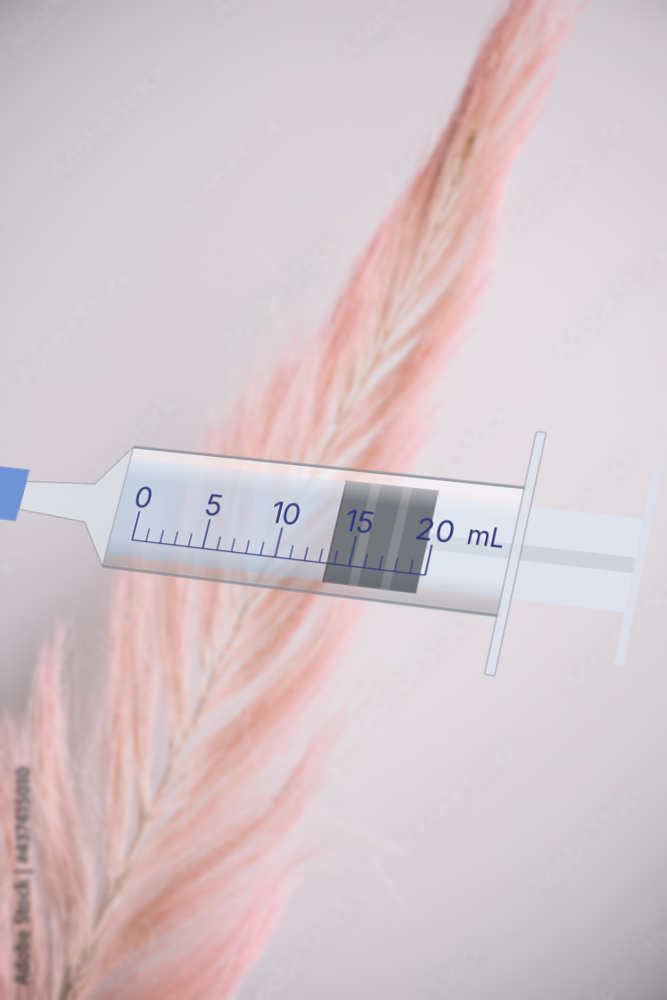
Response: 13.5 mL
